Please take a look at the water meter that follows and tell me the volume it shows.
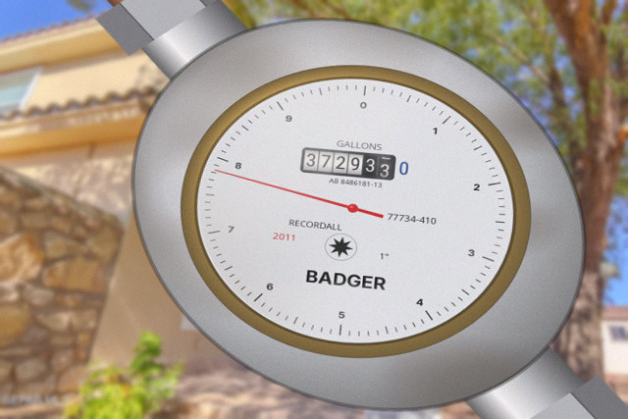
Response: 3729327.8 gal
